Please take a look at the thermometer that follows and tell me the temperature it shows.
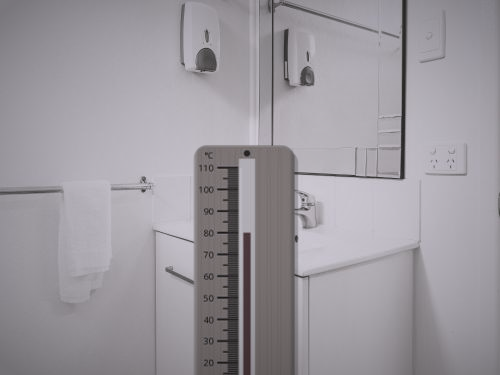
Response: 80 °C
